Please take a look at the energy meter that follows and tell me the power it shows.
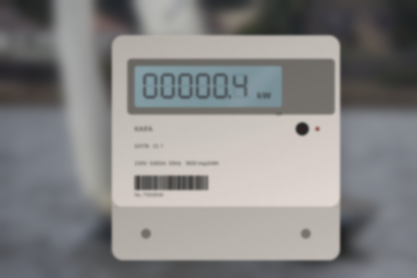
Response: 0.4 kW
